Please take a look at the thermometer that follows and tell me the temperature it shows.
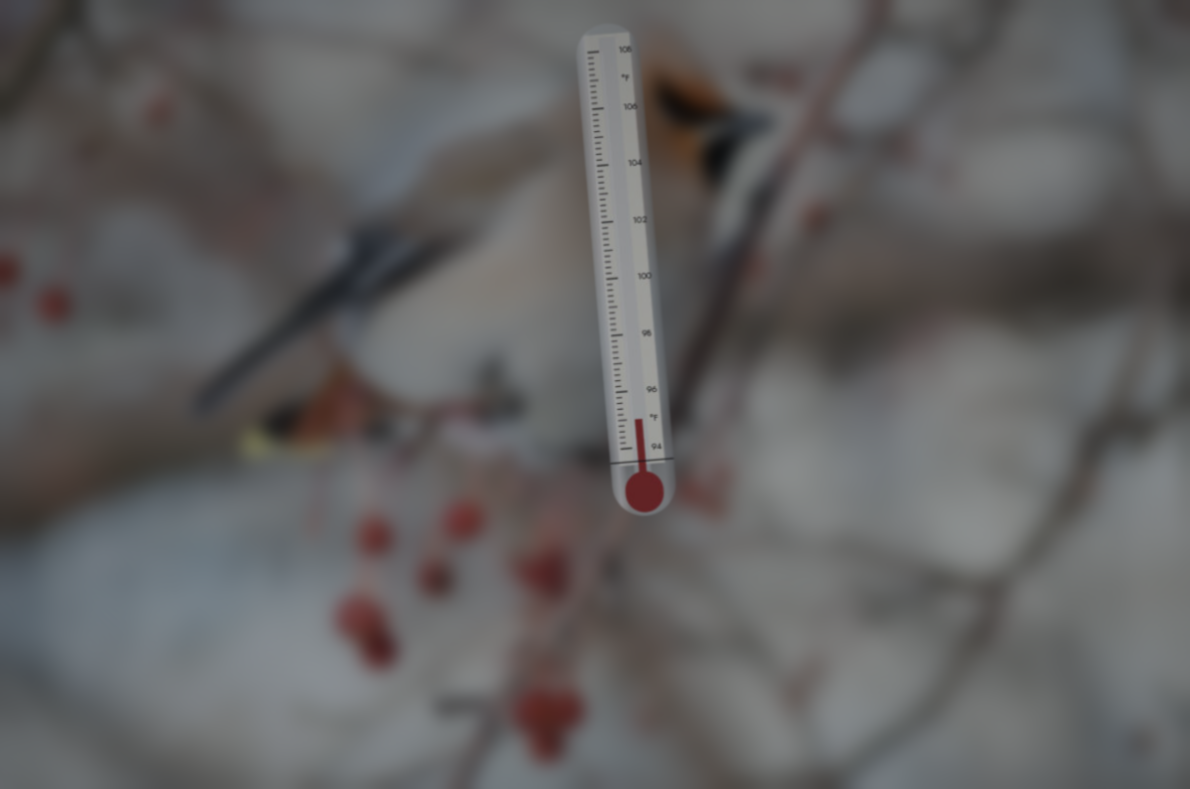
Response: 95 °F
